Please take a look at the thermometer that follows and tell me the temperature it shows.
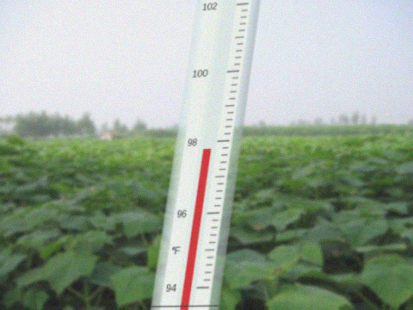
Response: 97.8 °F
